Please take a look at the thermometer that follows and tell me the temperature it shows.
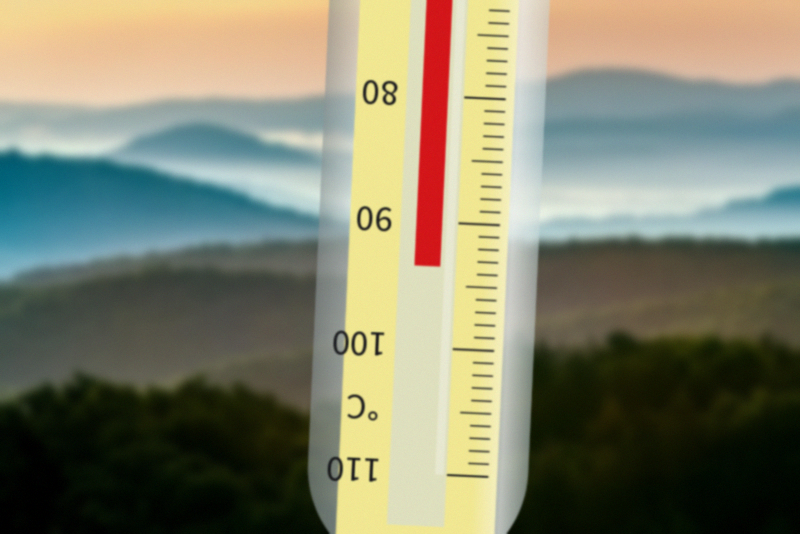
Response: 93.5 °C
